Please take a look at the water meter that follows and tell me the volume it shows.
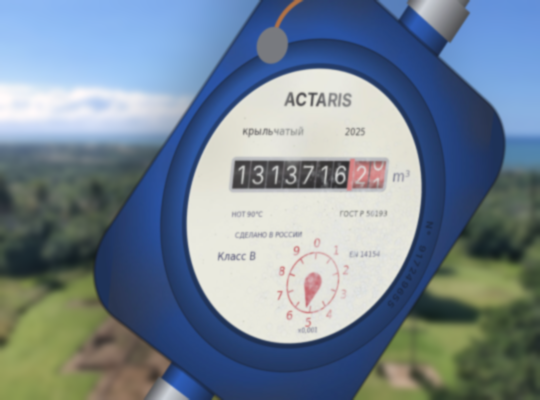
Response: 1313716.205 m³
